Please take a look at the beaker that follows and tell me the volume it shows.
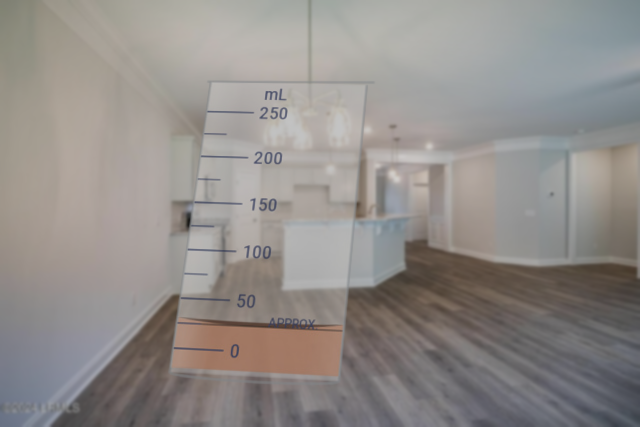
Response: 25 mL
